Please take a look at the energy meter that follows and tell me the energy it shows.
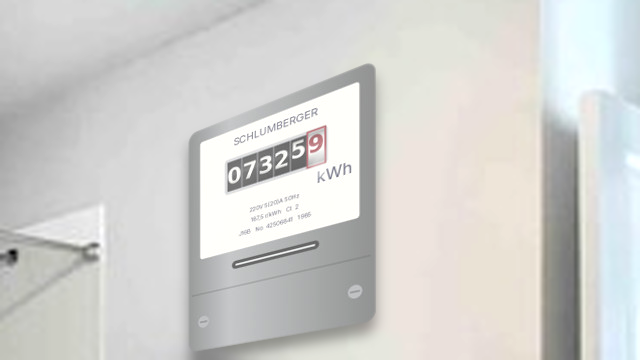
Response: 7325.9 kWh
